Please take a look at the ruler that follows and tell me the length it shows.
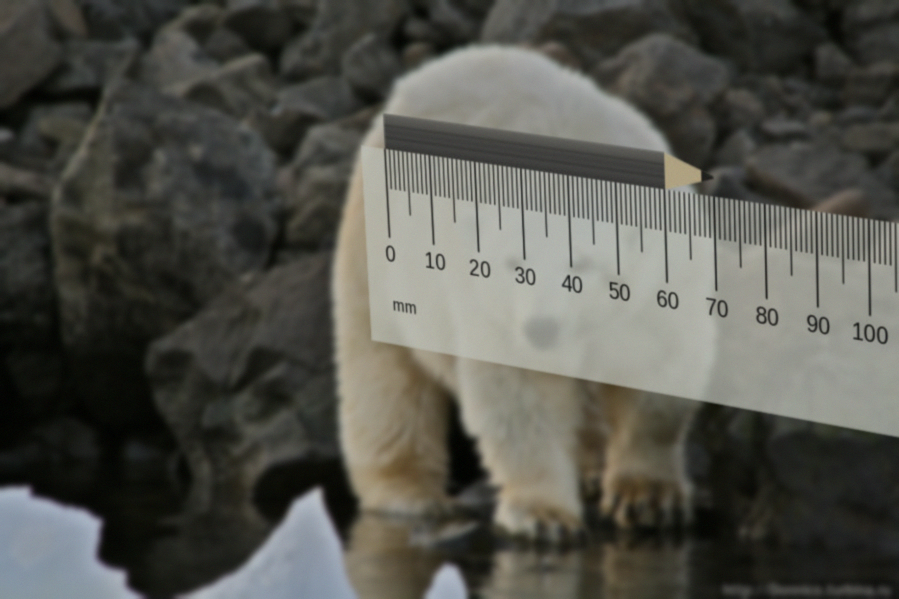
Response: 70 mm
